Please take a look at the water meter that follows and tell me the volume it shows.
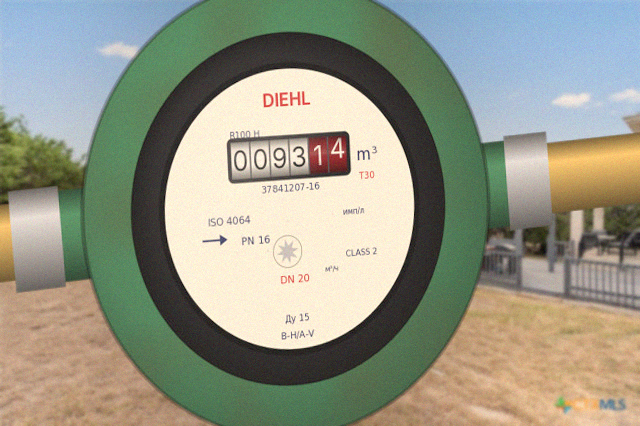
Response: 93.14 m³
